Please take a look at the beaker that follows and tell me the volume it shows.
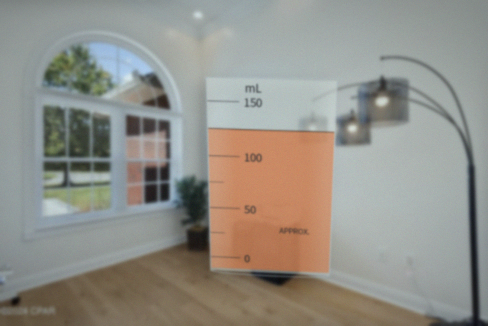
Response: 125 mL
